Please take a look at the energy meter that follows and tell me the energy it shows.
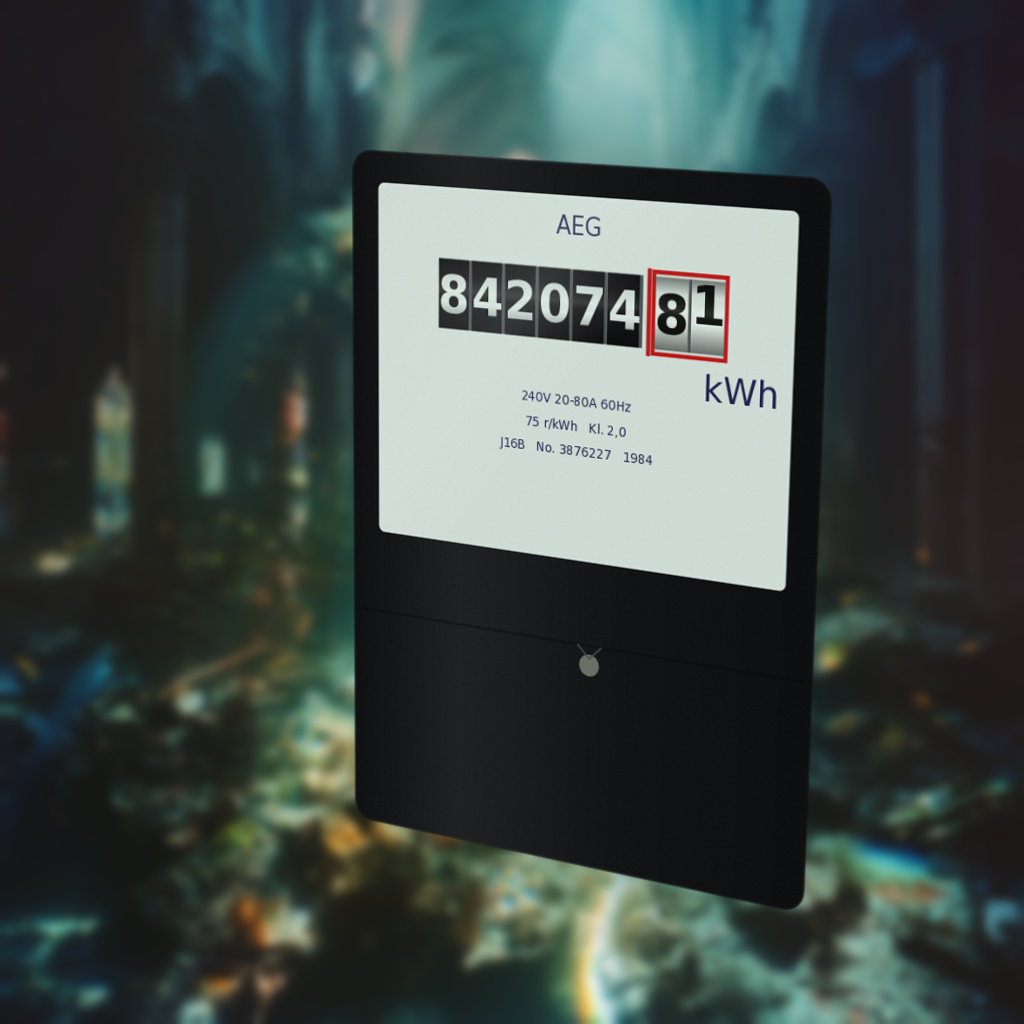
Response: 842074.81 kWh
